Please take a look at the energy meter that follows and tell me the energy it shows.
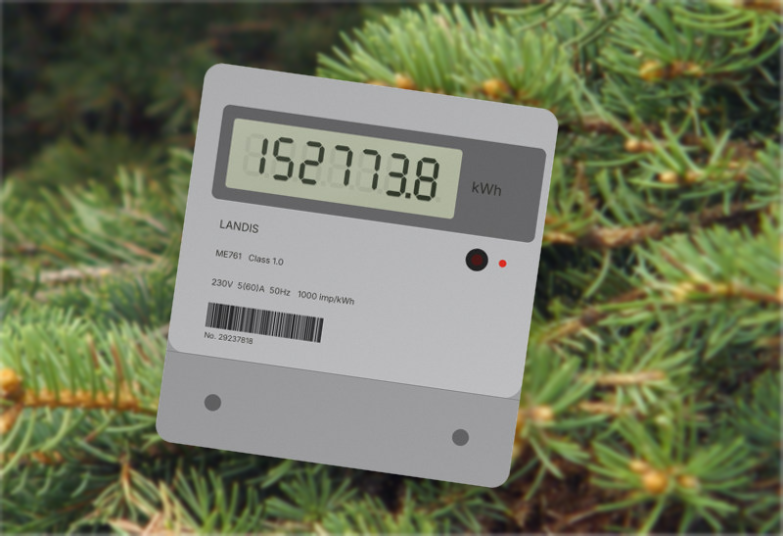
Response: 152773.8 kWh
